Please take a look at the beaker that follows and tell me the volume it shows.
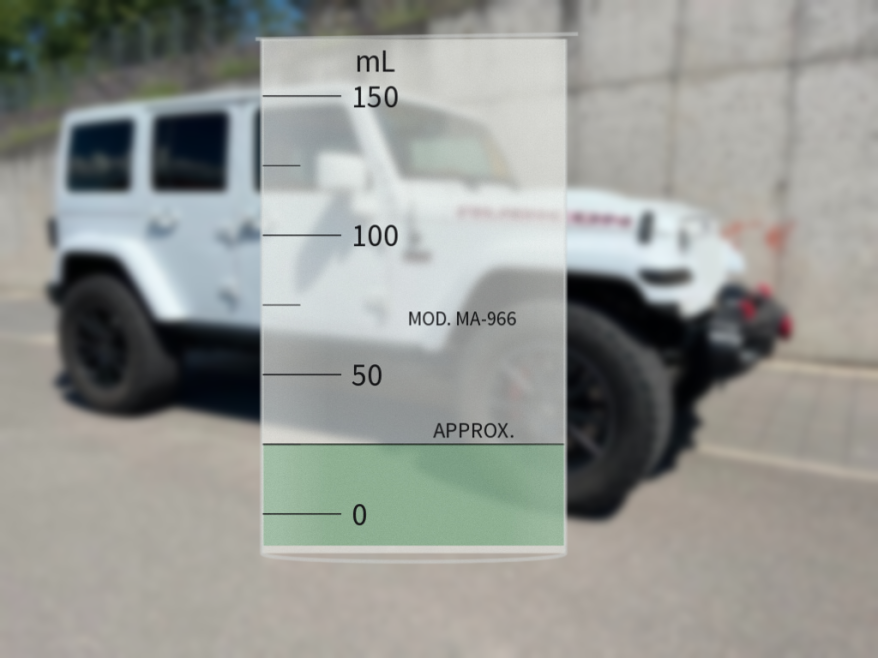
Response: 25 mL
